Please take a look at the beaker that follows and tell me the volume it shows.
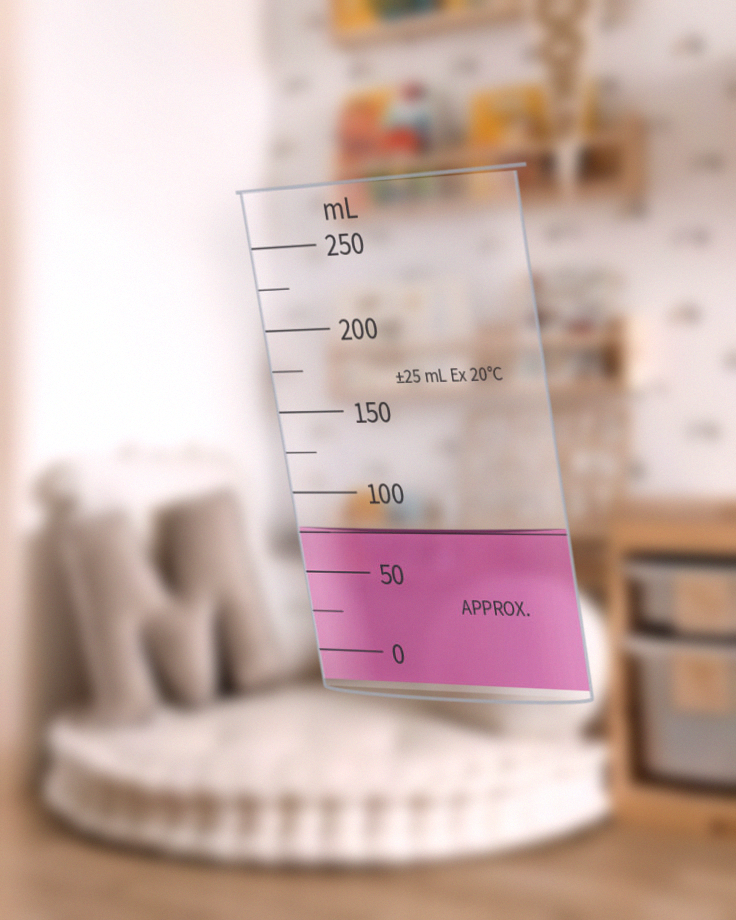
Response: 75 mL
